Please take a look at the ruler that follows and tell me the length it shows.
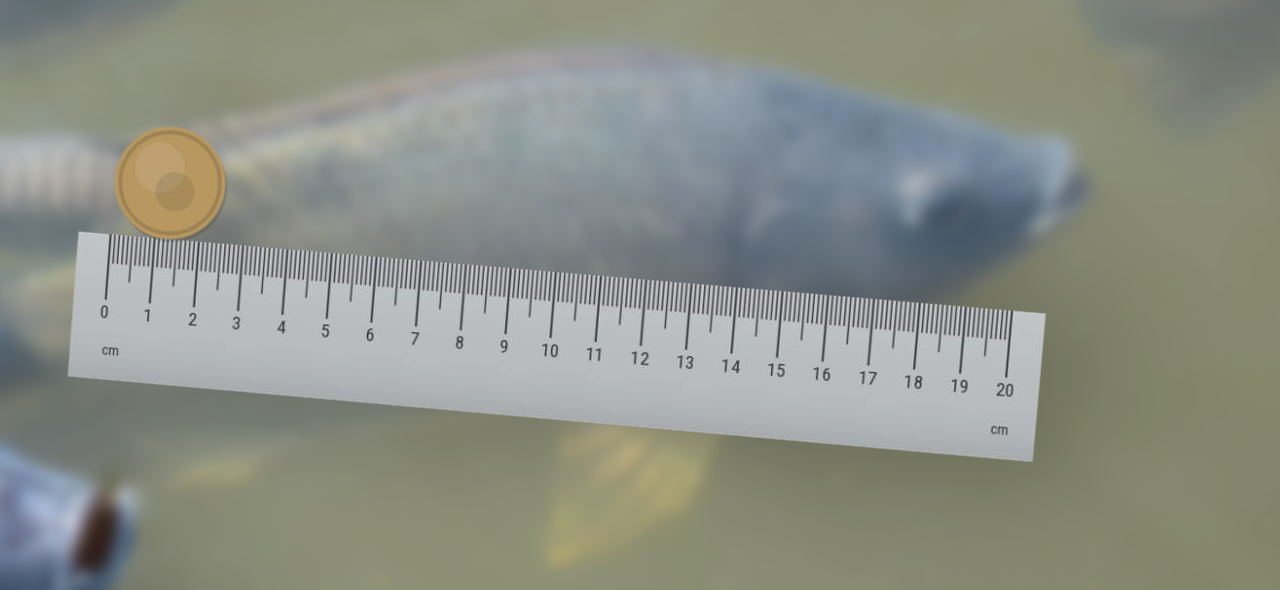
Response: 2.5 cm
